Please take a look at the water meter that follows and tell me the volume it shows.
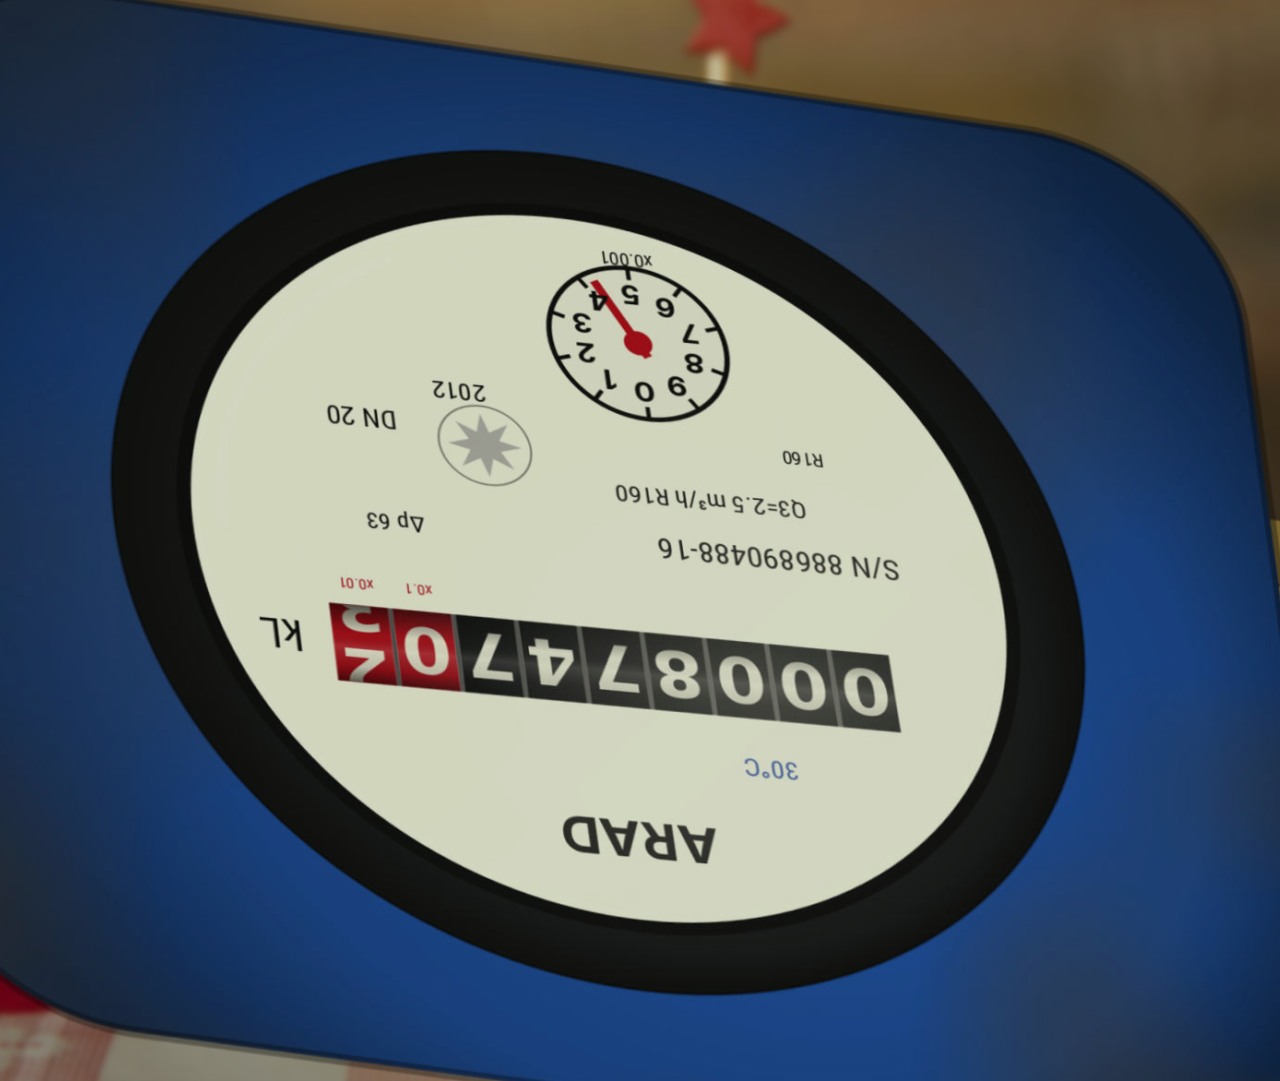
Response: 8747.024 kL
